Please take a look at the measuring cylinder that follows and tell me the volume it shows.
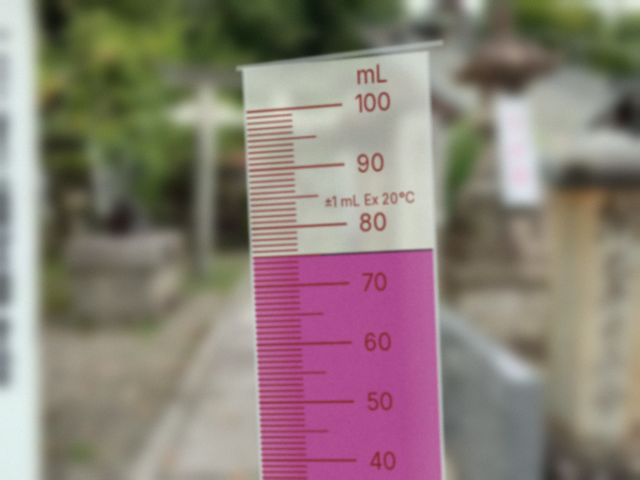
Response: 75 mL
